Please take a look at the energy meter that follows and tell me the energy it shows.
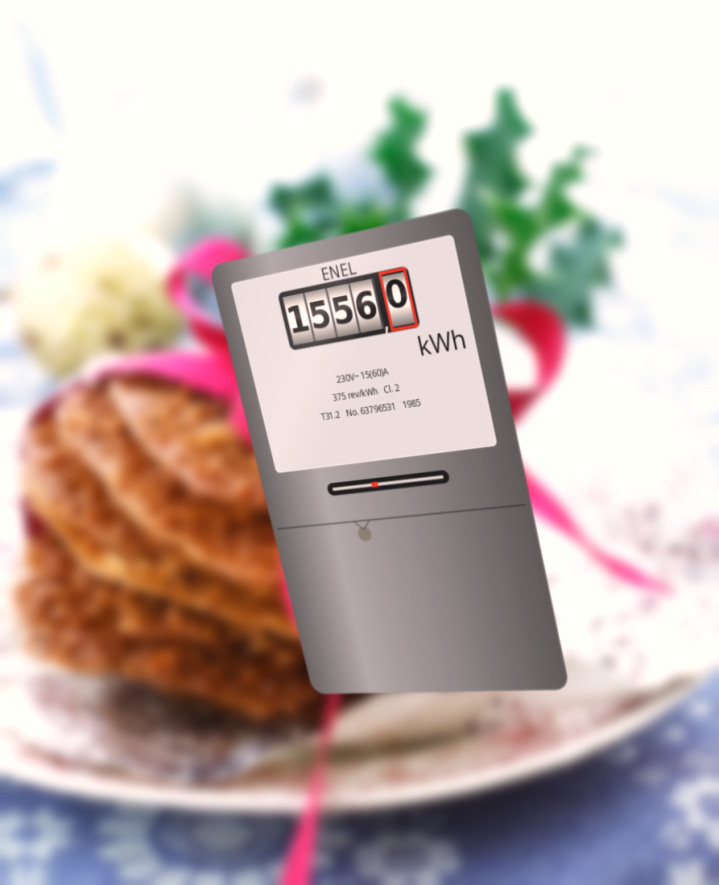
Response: 1556.0 kWh
